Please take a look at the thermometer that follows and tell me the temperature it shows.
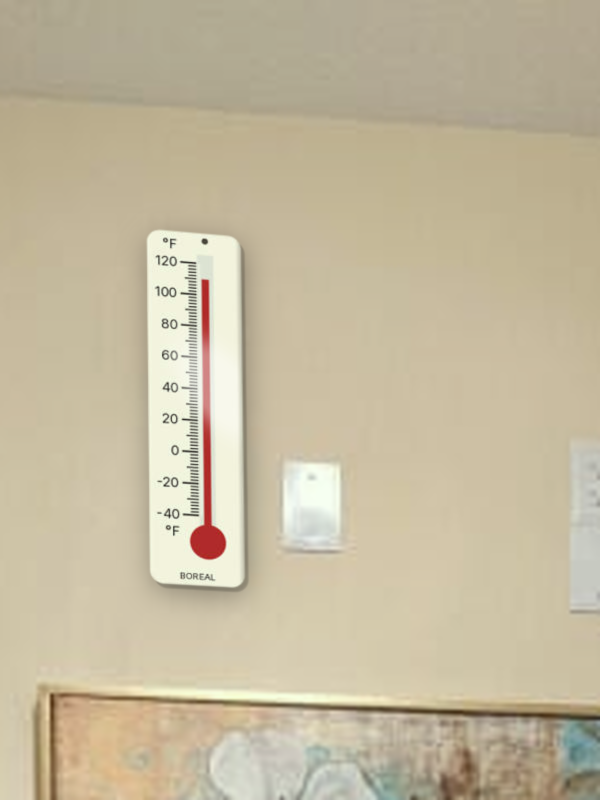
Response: 110 °F
